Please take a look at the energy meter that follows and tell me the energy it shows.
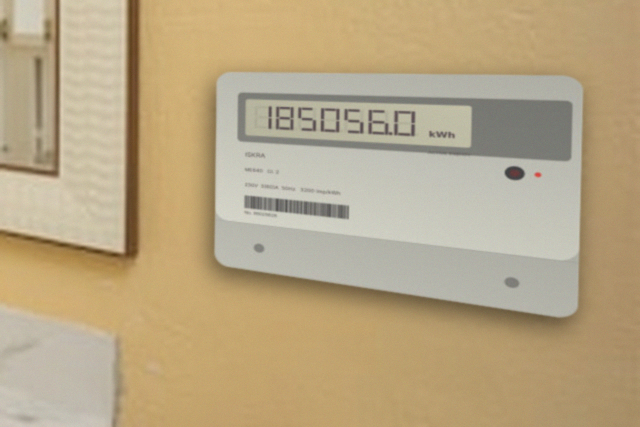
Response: 185056.0 kWh
